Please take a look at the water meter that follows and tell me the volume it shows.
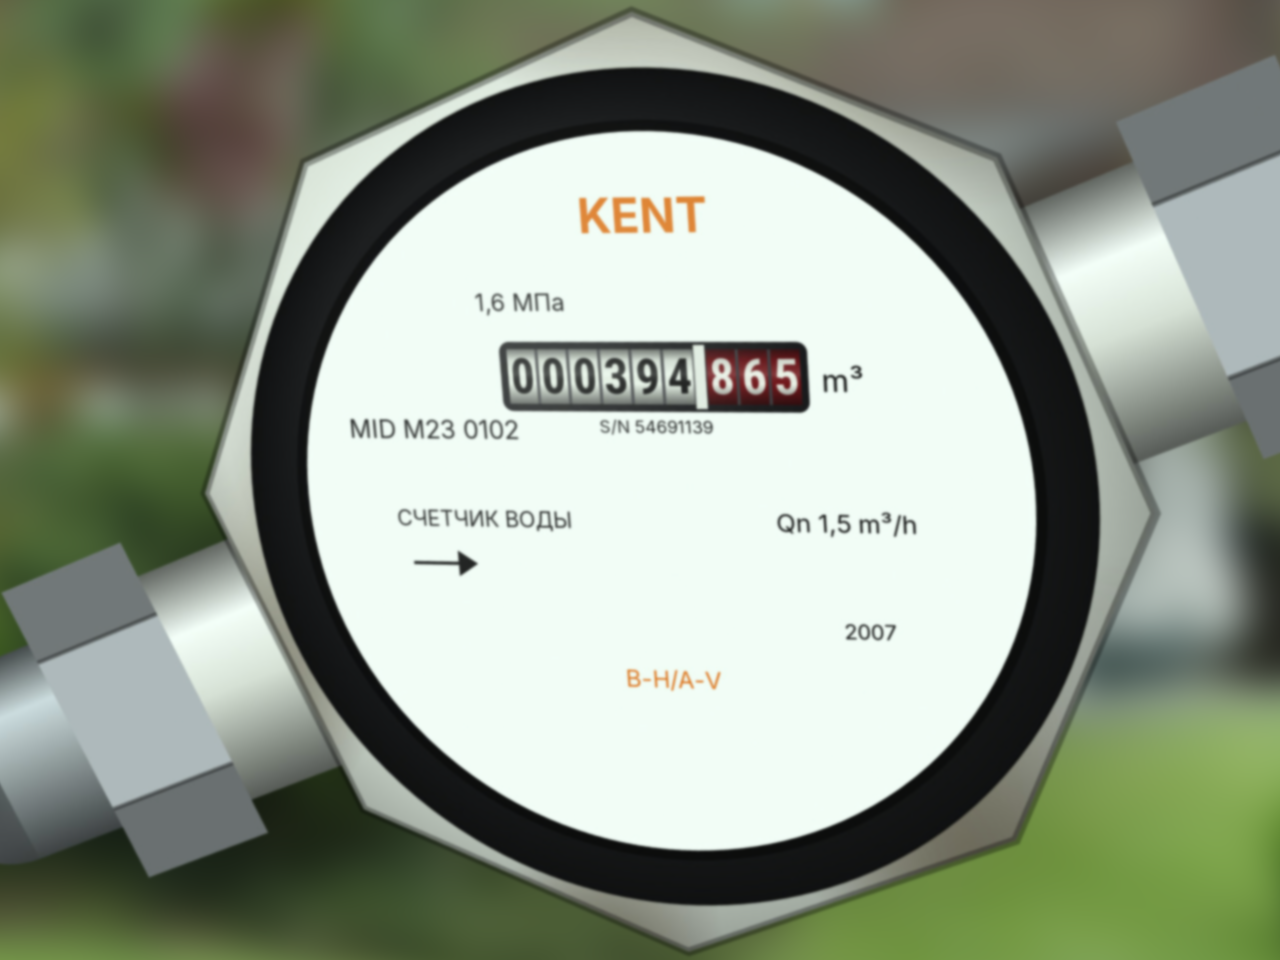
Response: 394.865 m³
